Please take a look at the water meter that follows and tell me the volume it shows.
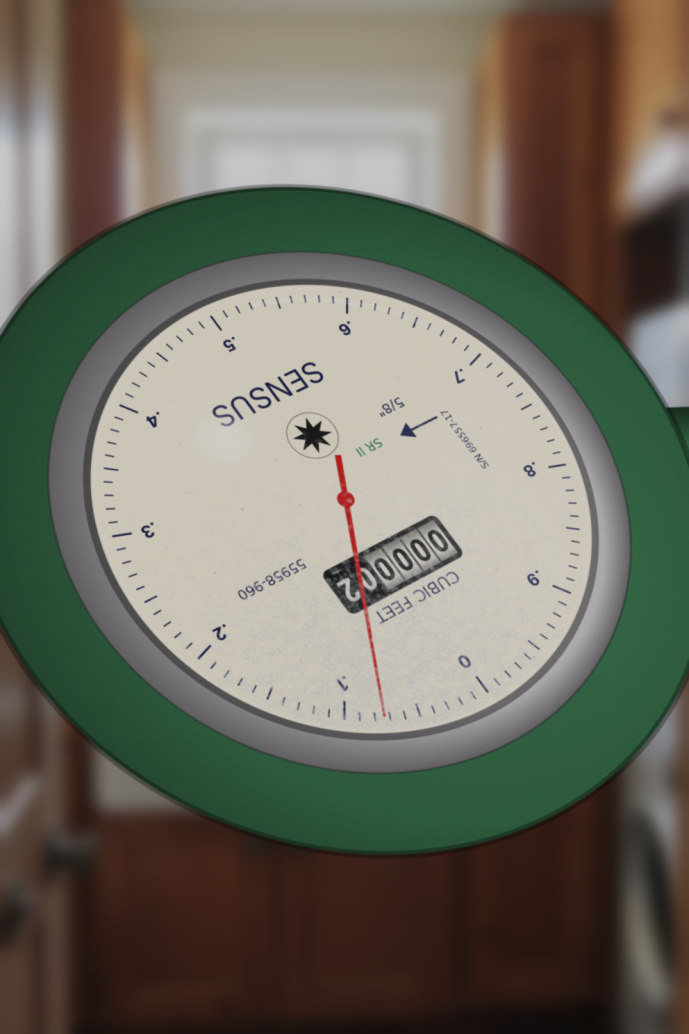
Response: 2.07 ft³
